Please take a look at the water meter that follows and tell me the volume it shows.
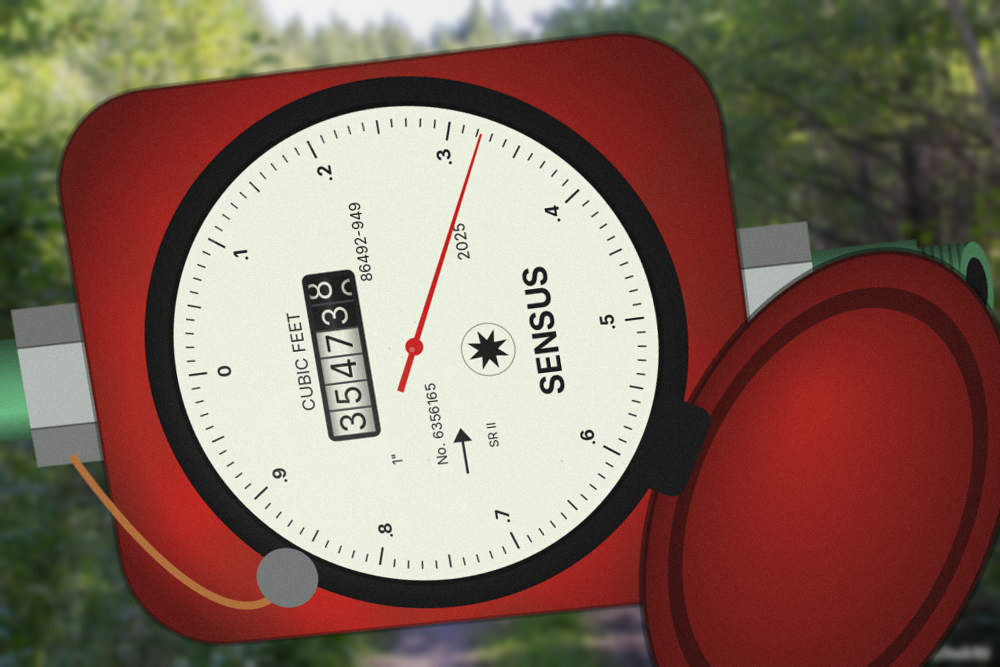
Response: 354738.32 ft³
